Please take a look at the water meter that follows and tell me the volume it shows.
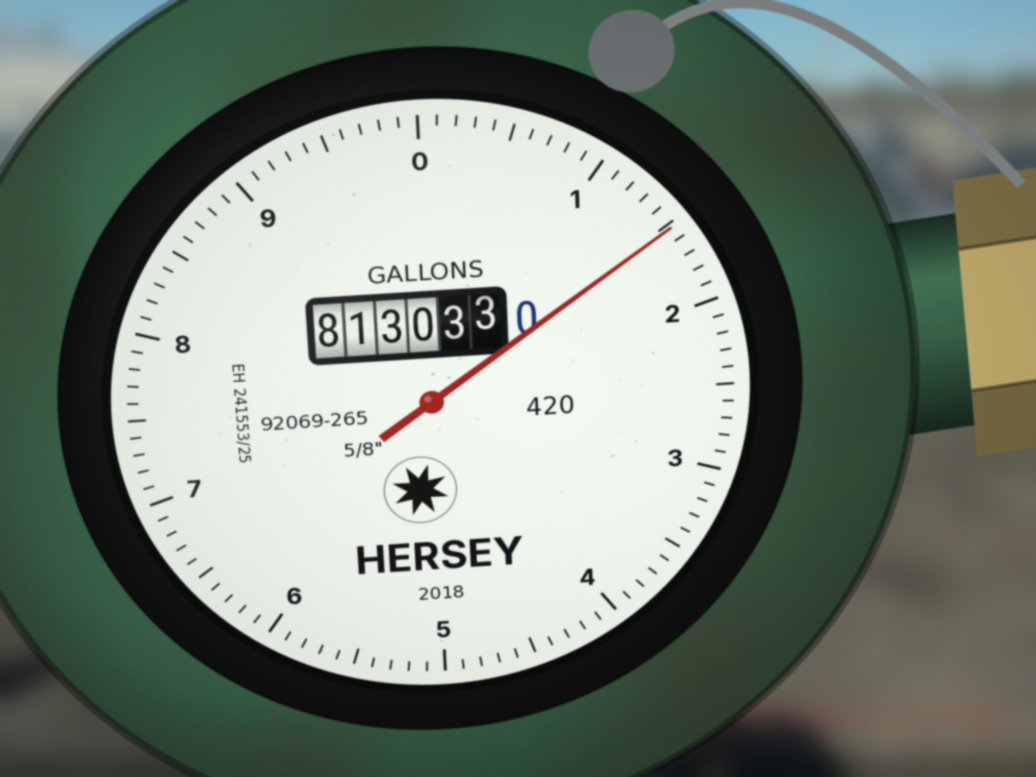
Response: 8130331.5 gal
